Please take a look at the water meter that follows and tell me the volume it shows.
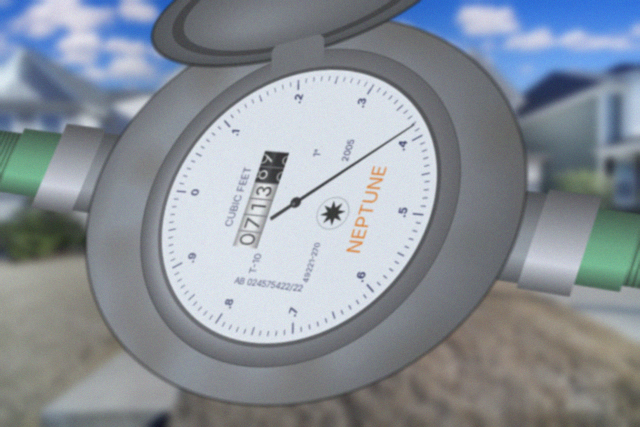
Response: 71389.38 ft³
